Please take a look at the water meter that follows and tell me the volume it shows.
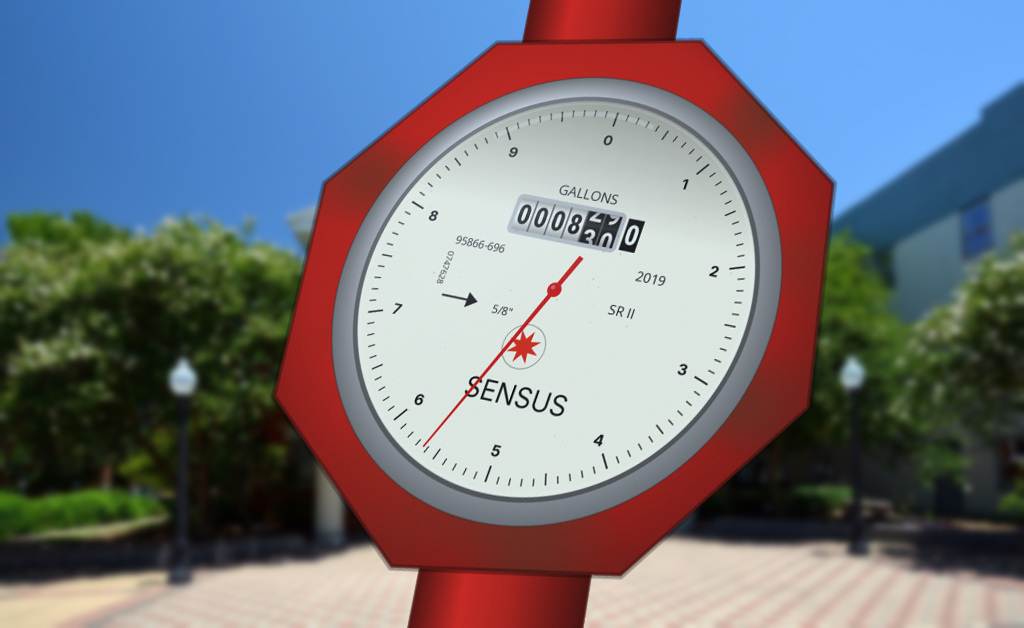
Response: 8295.6 gal
